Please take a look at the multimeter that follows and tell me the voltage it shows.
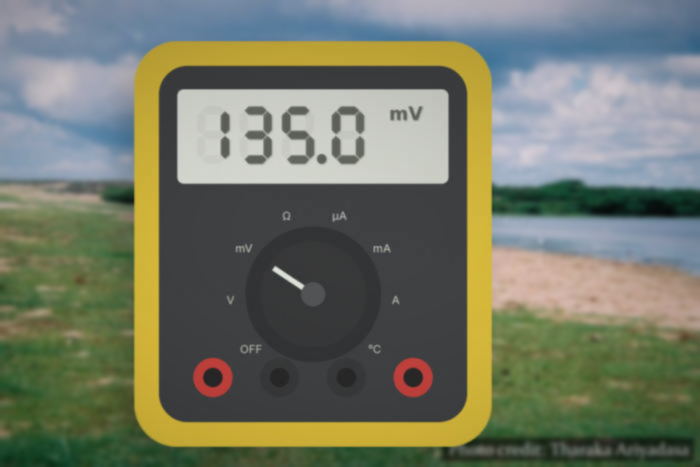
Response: 135.0 mV
